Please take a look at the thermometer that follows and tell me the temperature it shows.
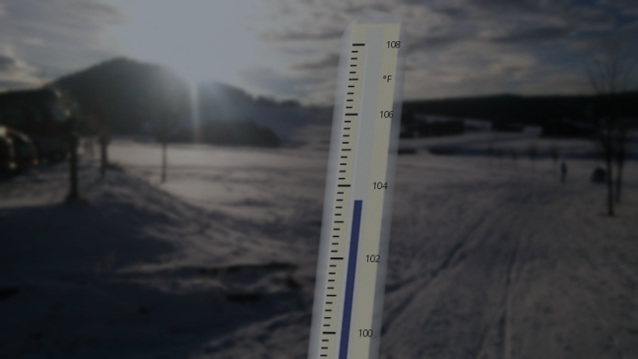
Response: 103.6 °F
